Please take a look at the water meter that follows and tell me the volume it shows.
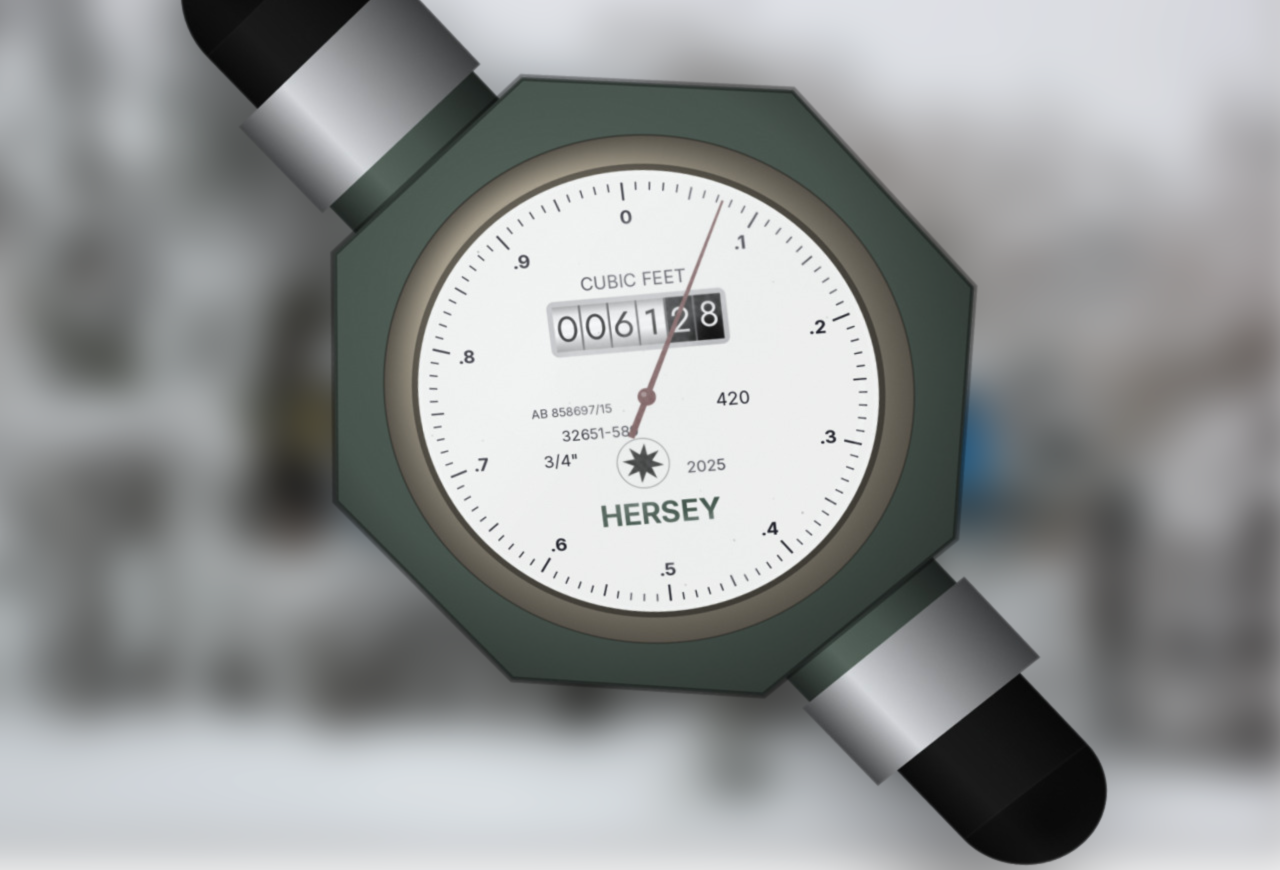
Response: 6128.07 ft³
